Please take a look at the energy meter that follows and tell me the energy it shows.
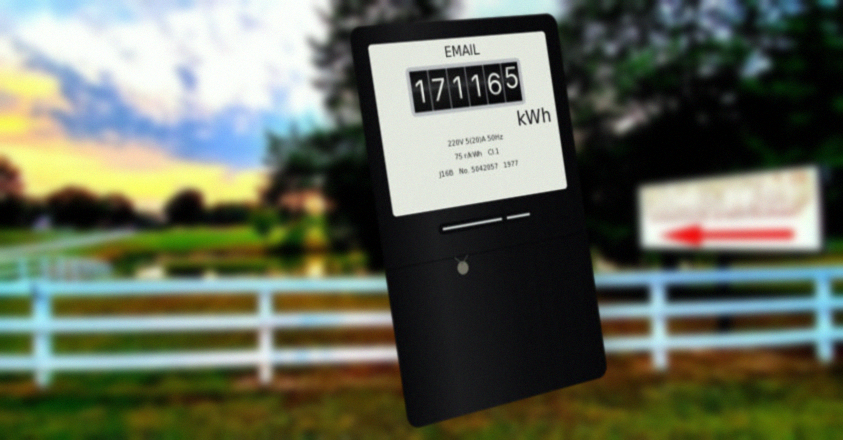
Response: 171165 kWh
